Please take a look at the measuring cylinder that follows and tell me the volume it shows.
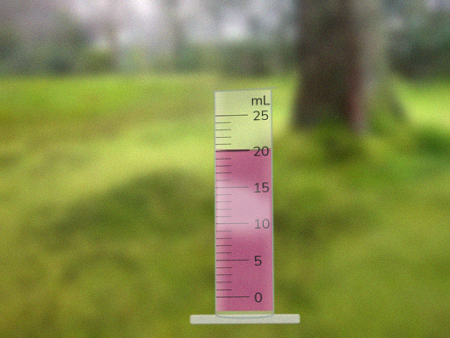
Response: 20 mL
